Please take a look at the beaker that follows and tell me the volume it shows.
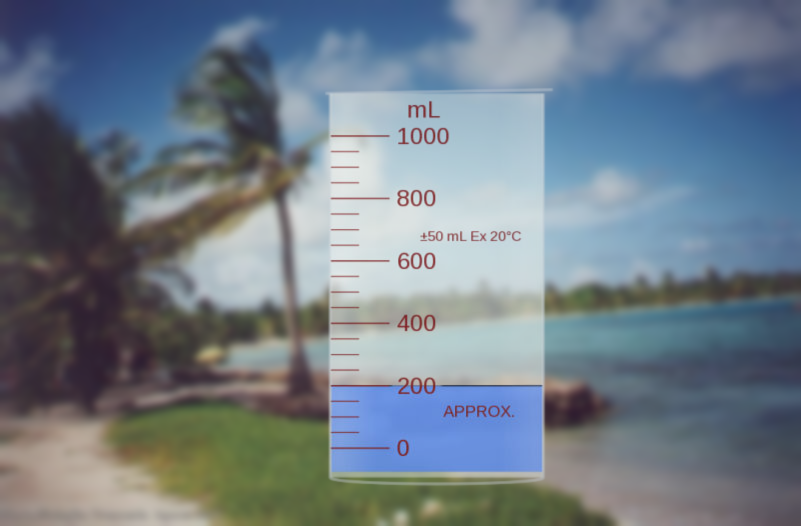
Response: 200 mL
